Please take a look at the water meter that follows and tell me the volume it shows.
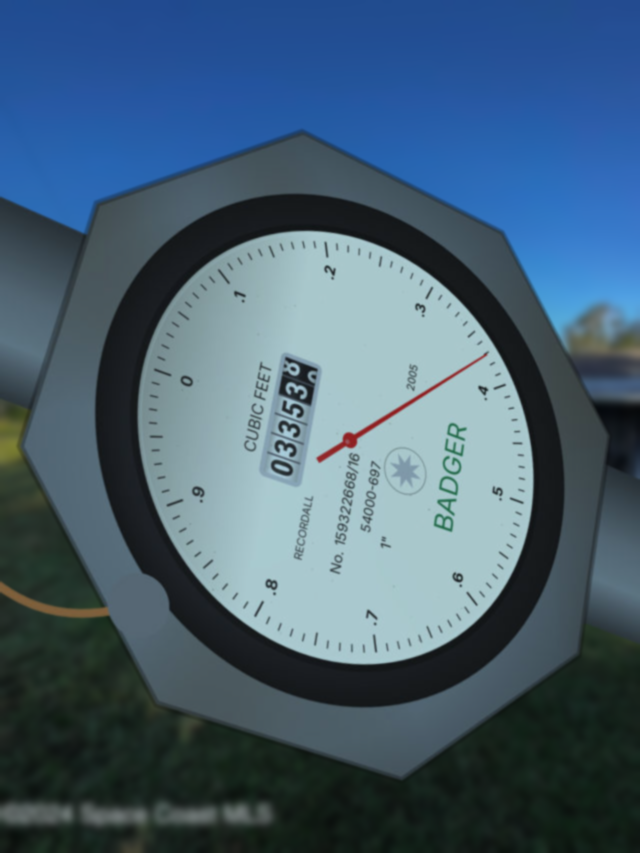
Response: 33538.37 ft³
